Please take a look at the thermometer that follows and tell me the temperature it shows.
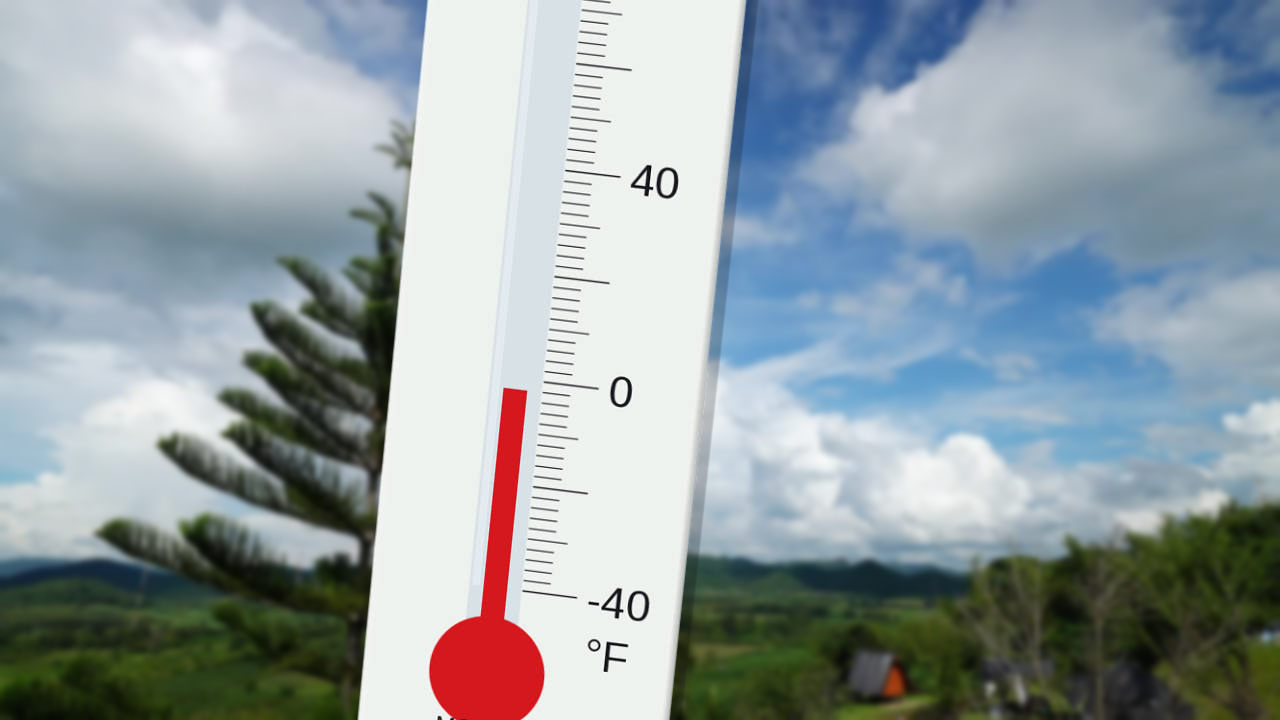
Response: -2 °F
